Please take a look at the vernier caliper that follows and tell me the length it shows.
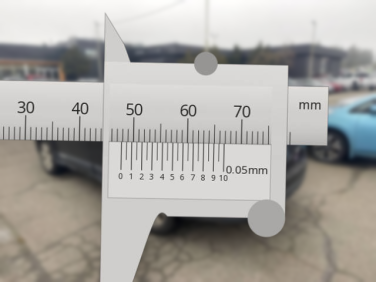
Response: 47.8 mm
